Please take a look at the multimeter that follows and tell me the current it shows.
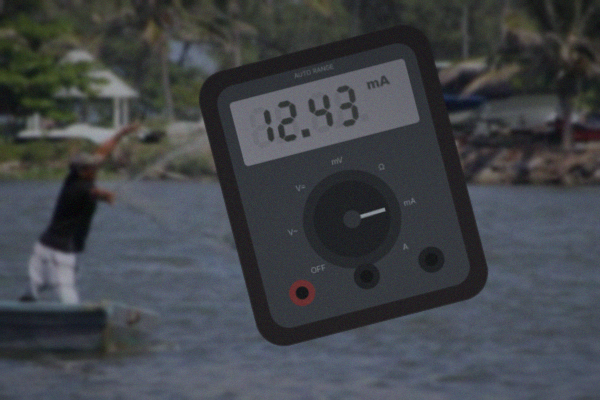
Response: 12.43 mA
